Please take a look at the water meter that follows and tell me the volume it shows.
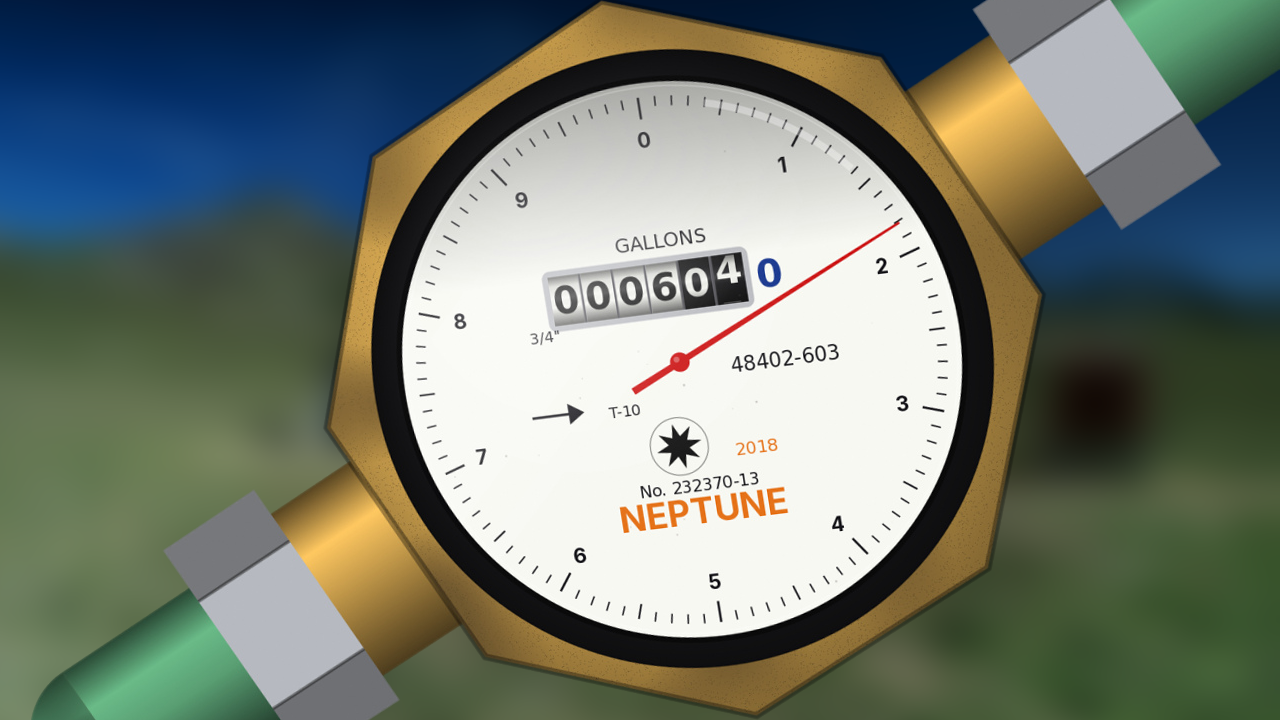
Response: 6041.8 gal
